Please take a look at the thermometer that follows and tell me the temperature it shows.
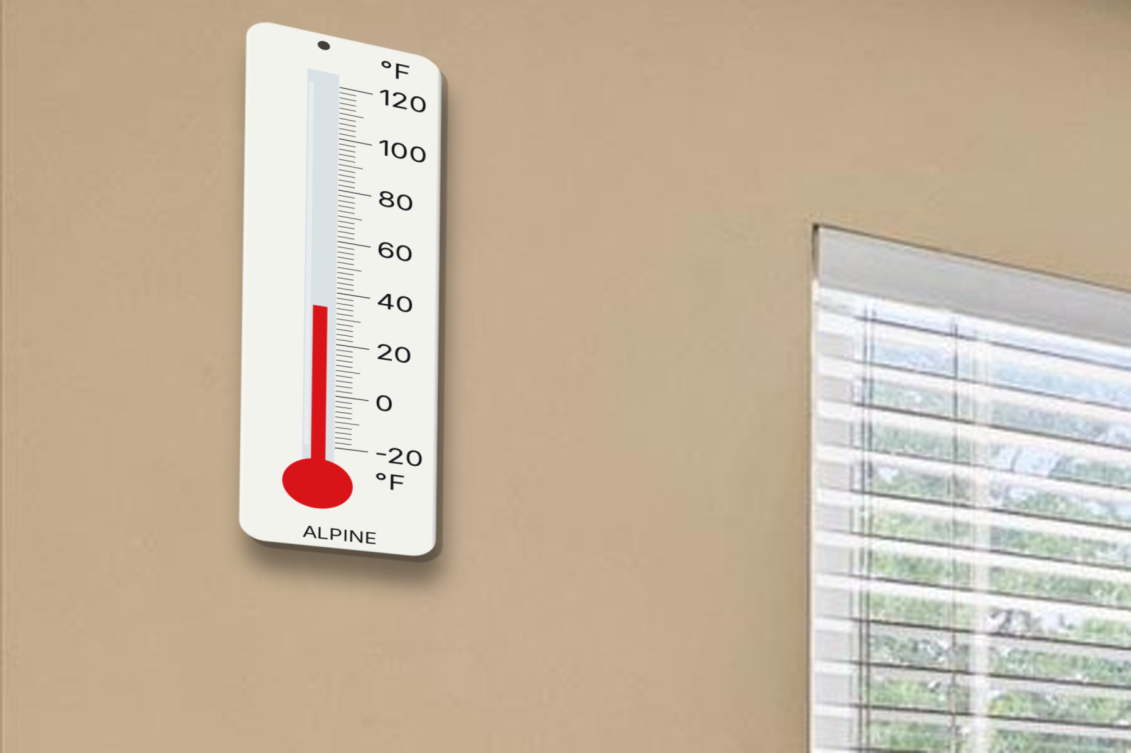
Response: 34 °F
